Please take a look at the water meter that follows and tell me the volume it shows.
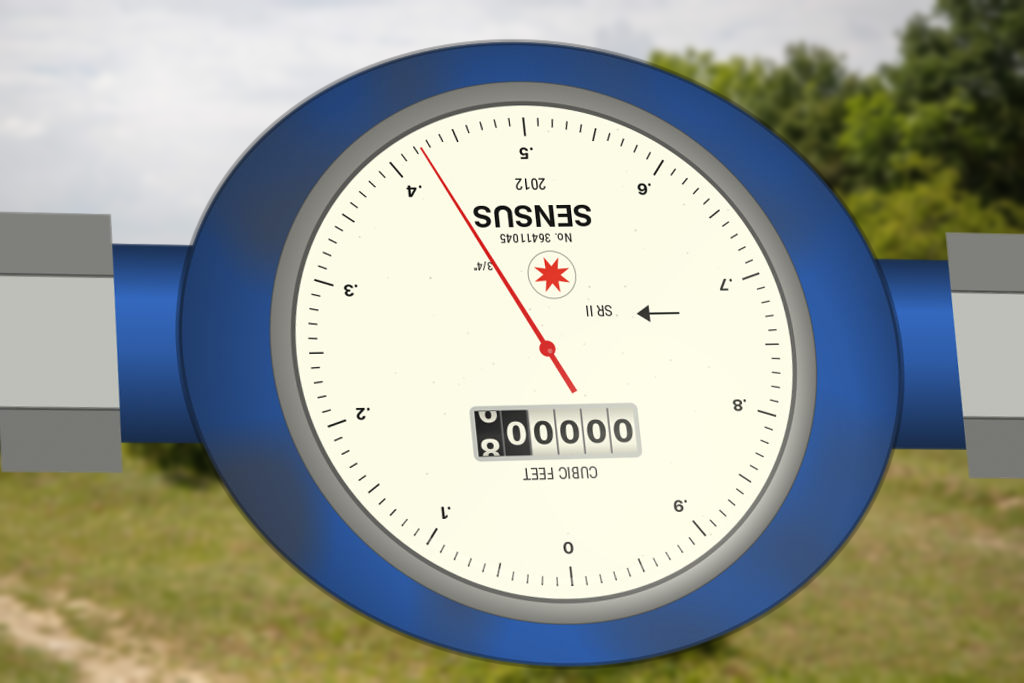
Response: 8.42 ft³
